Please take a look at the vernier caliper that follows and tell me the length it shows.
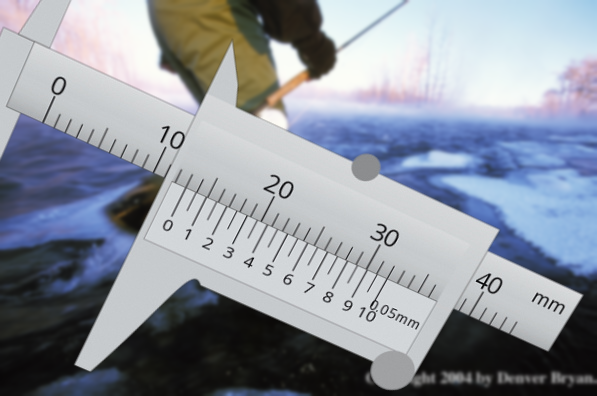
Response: 13.0 mm
